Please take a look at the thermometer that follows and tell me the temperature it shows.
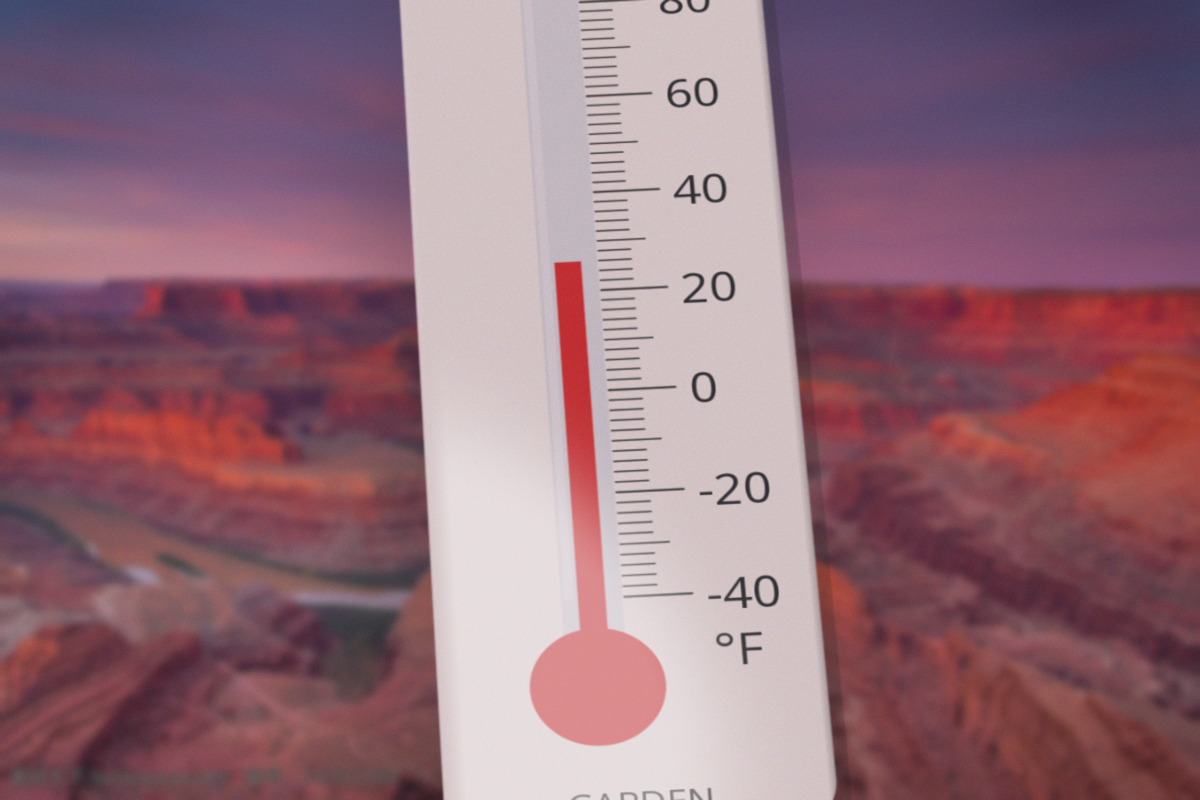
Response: 26 °F
